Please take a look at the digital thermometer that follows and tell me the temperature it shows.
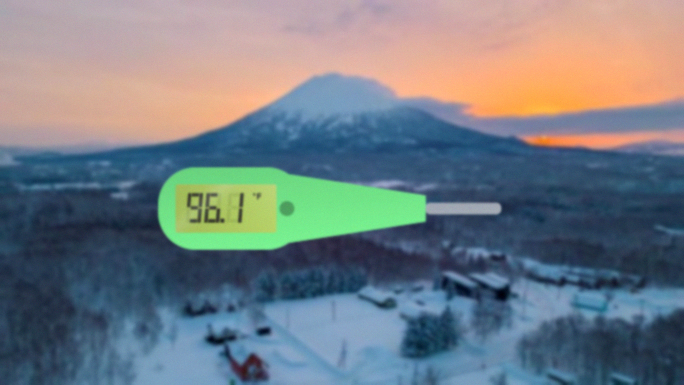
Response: 96.1 °F
